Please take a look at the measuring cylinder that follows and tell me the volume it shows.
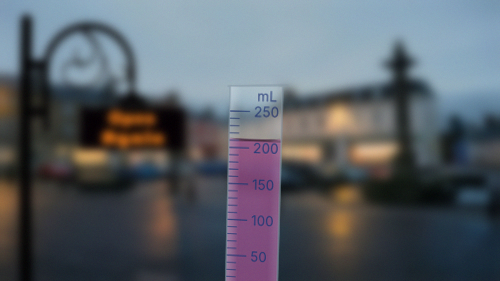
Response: 210 mL
